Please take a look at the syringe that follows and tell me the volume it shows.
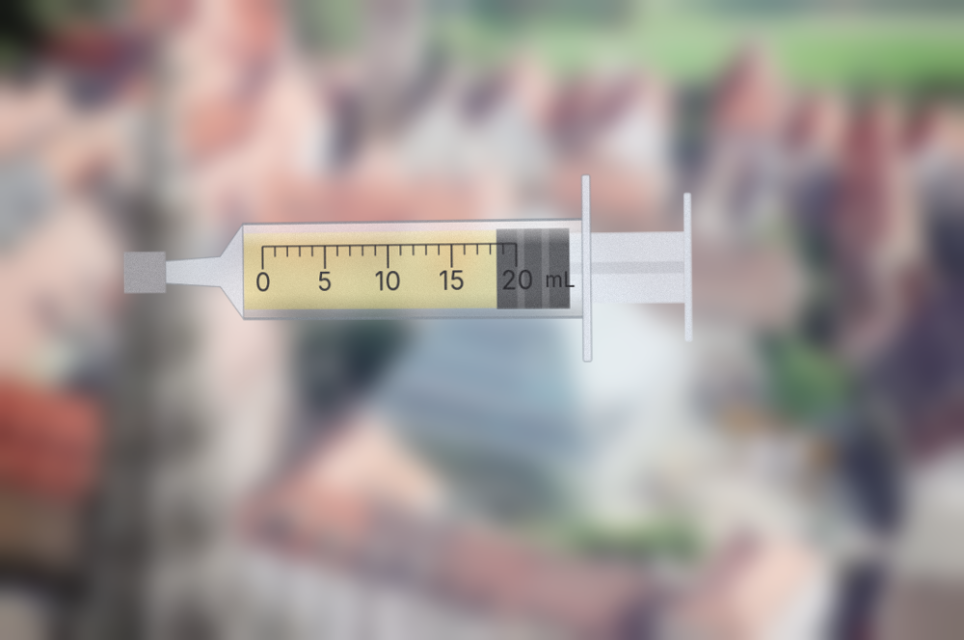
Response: 18.5 mL
